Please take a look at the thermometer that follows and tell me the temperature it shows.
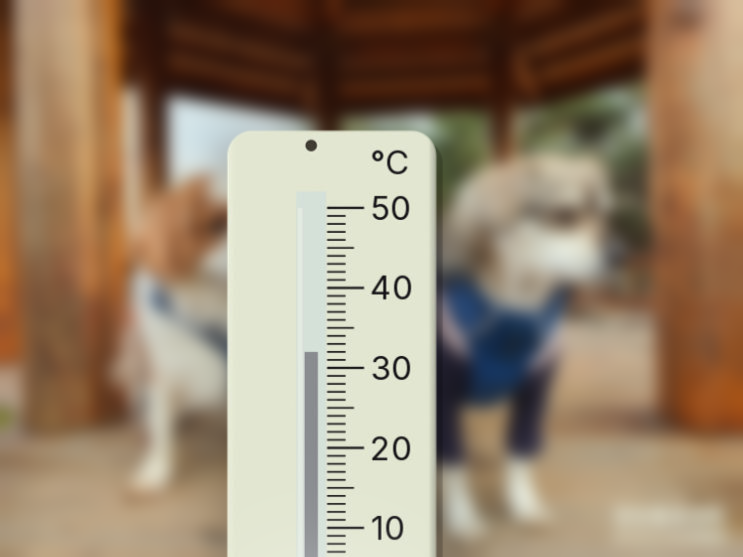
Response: 32 °C
